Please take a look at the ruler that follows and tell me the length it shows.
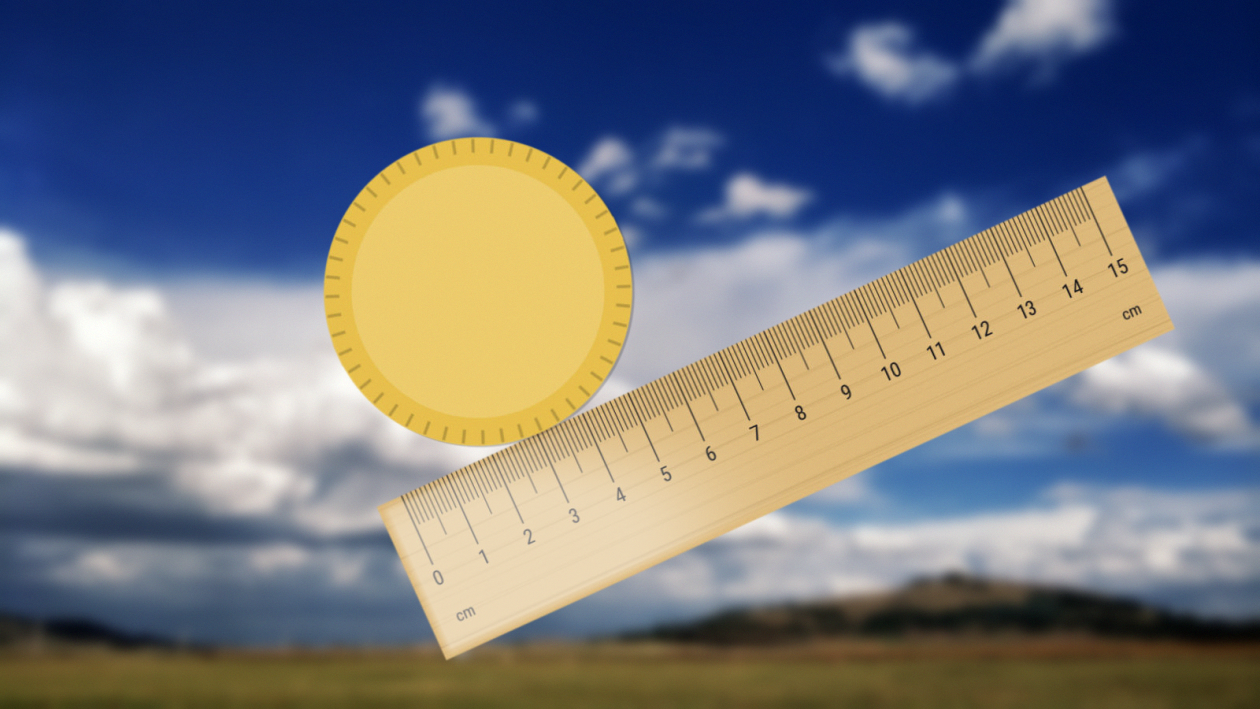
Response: 6.2 cm
